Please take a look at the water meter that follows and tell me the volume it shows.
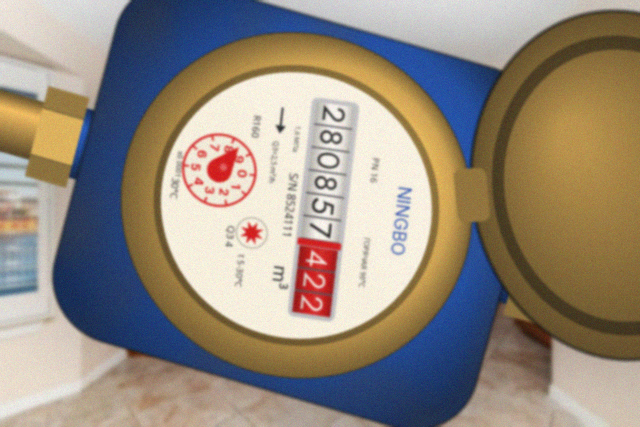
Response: 280857.4228 m³
